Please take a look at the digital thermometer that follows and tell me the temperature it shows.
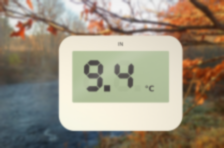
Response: 9.4 °C
